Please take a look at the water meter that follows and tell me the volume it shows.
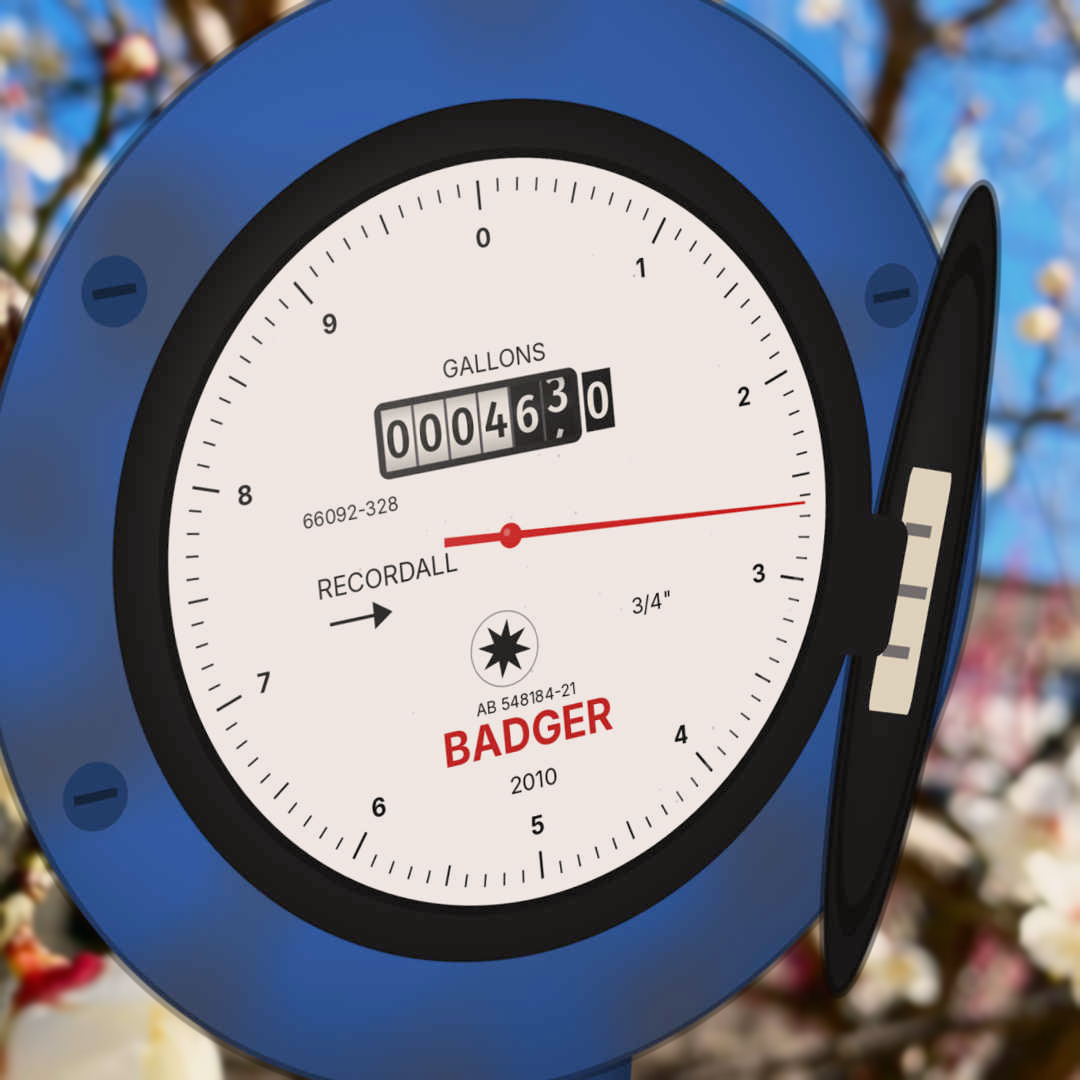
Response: 4632.6 gal
